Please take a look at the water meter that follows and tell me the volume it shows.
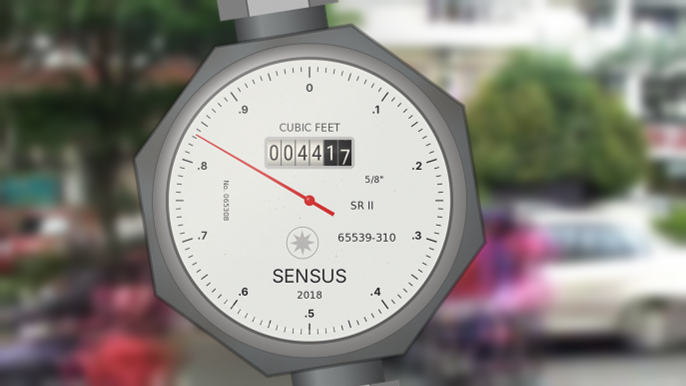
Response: 4416.83 ft³
